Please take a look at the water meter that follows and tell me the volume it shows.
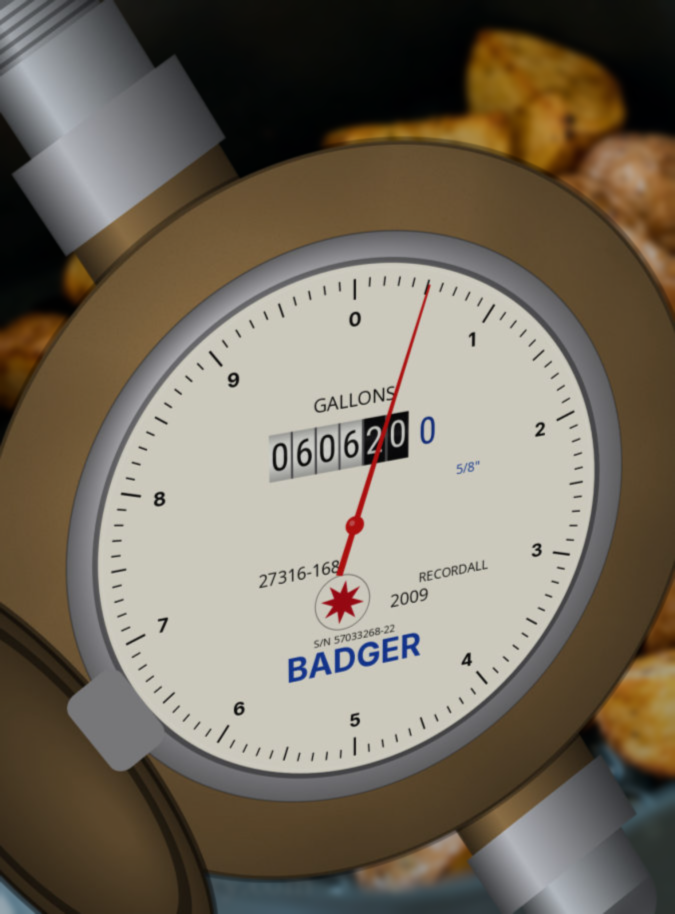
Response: 606200.5 gal
